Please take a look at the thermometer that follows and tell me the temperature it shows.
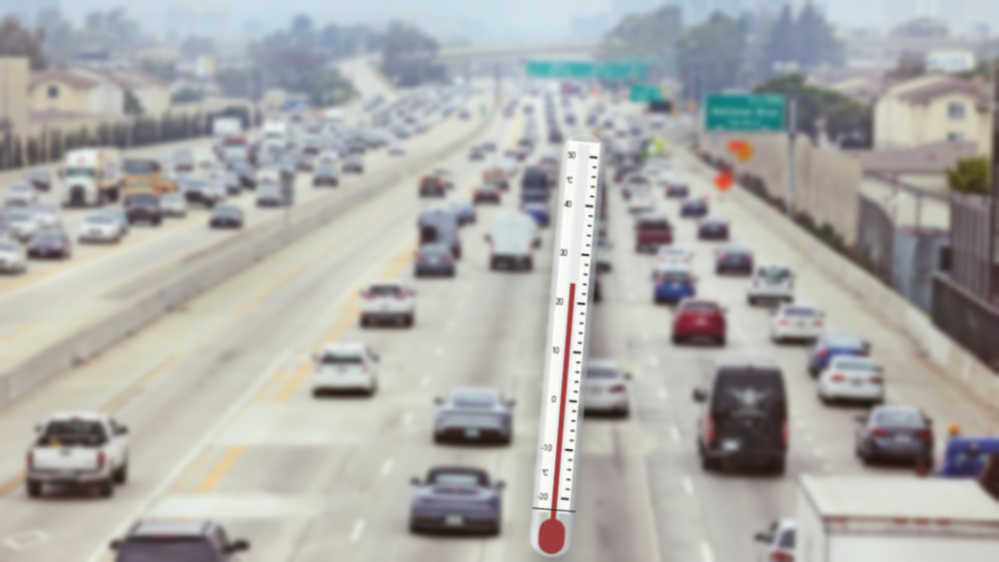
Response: 24 °C
